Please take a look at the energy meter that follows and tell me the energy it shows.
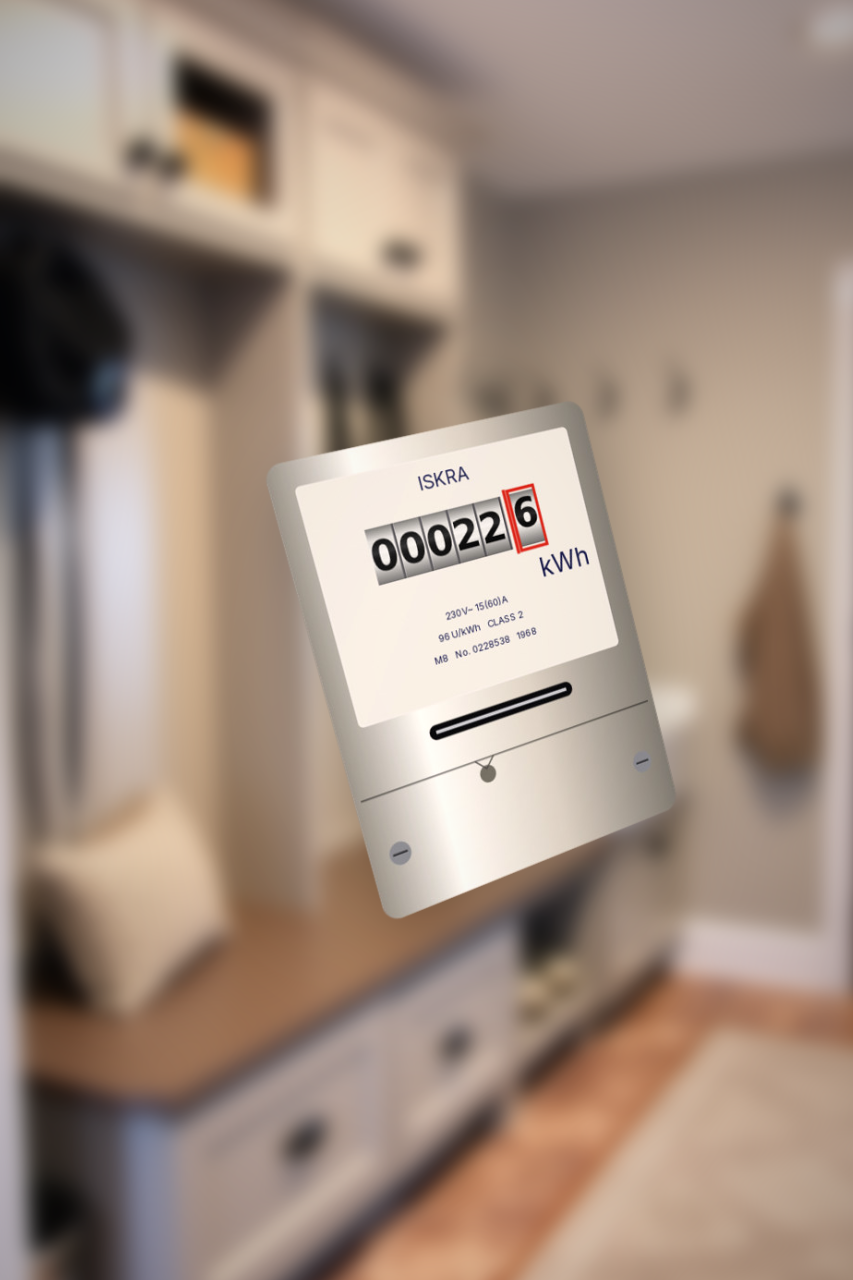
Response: 22.6 kWh
